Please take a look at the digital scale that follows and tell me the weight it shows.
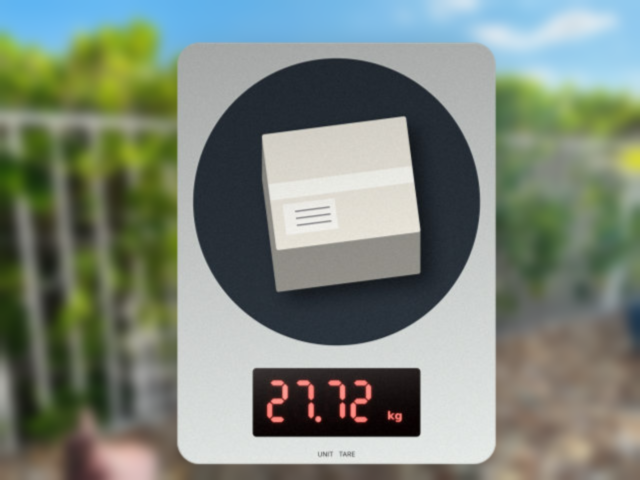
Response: 27.72 kg
